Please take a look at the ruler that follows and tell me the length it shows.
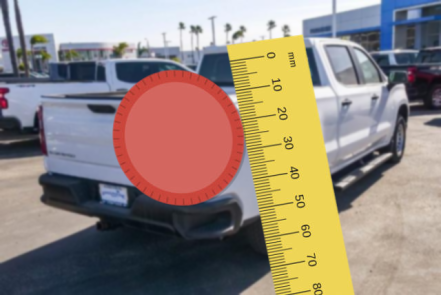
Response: 45 mm
